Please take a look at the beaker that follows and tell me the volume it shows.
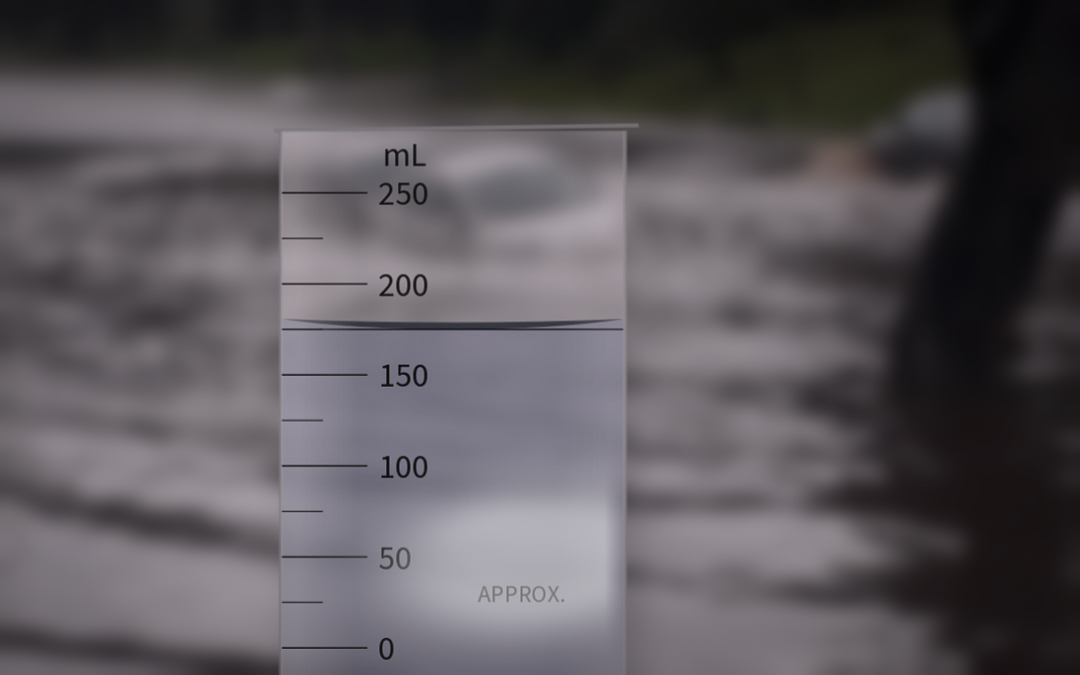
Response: 175 mL
